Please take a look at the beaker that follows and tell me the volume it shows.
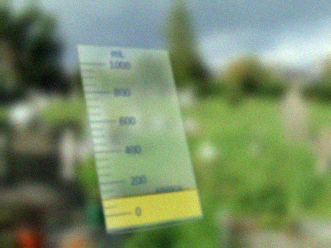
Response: 100 mL
